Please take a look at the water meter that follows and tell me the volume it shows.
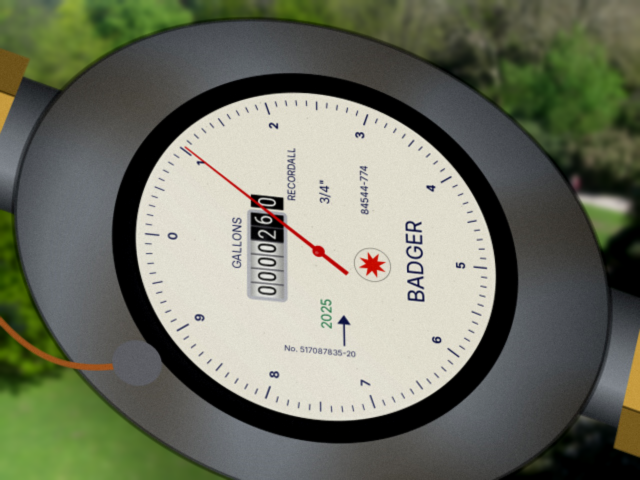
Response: 261.0 gal
